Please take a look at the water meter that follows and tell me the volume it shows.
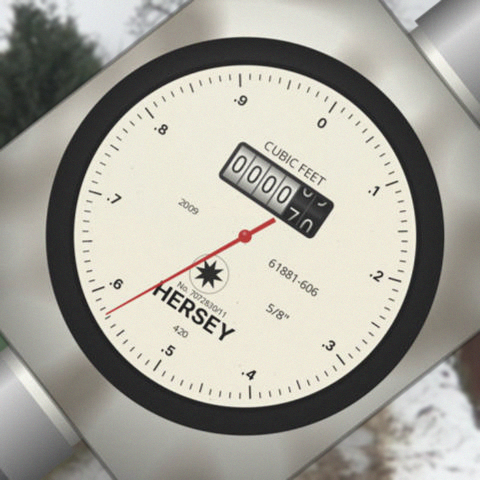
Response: 69.57 ft³
